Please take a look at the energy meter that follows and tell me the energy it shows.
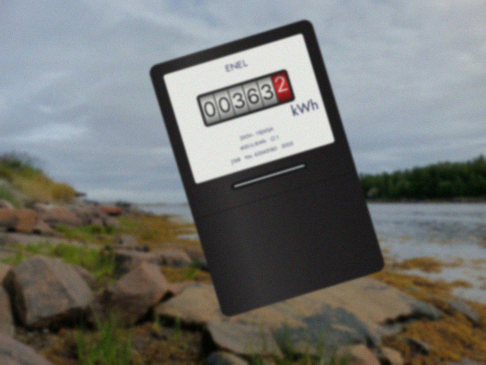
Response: 363.2 kWh
